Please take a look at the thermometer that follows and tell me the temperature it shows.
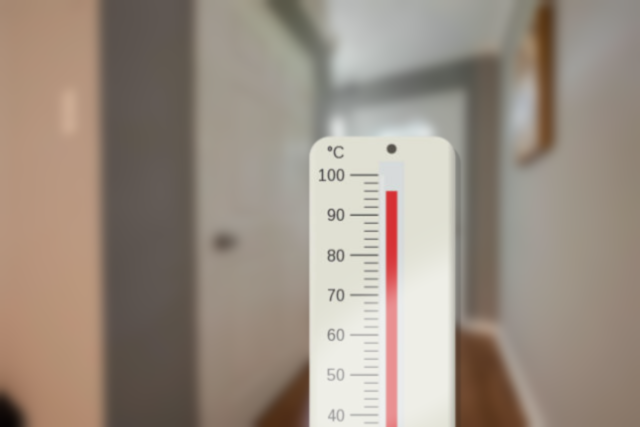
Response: 96 °C
